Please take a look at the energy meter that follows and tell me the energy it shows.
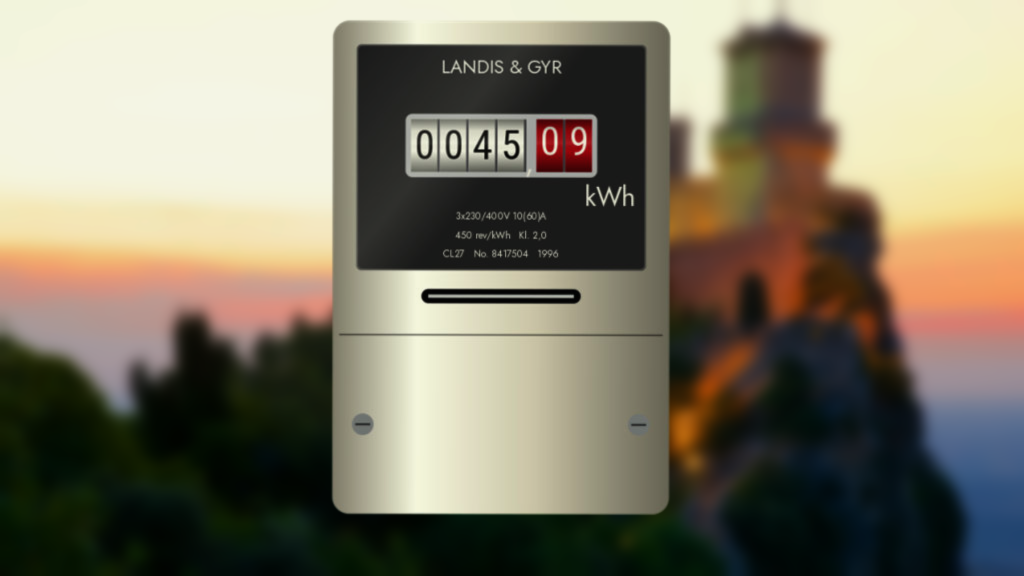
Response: 45.09 kWh
